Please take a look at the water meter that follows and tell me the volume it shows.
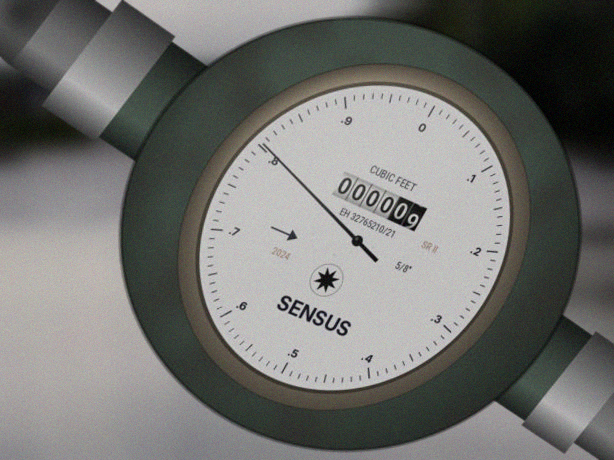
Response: 8.80 ft³
